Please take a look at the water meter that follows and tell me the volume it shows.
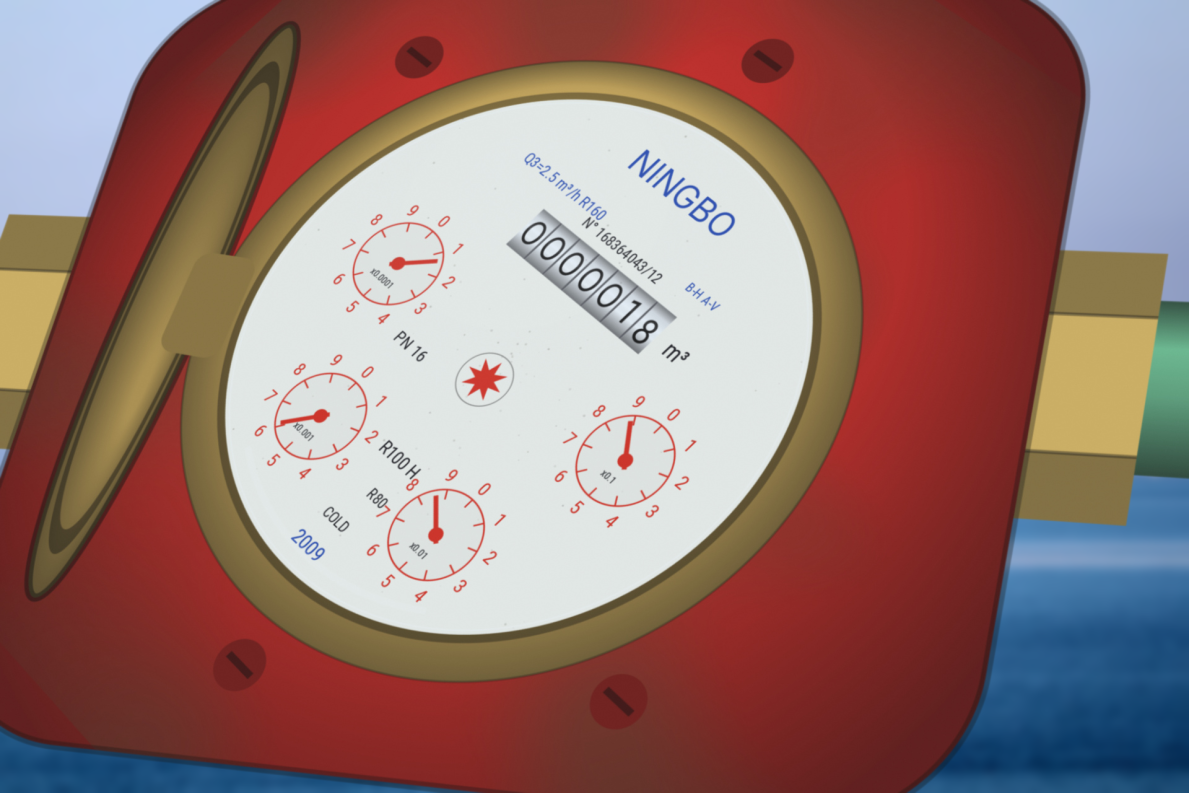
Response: 17.8861 m³
